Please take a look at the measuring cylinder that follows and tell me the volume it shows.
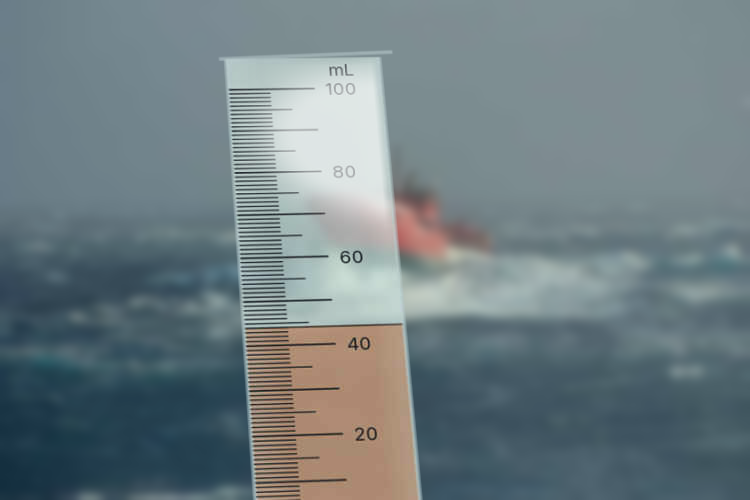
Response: 44 mL
